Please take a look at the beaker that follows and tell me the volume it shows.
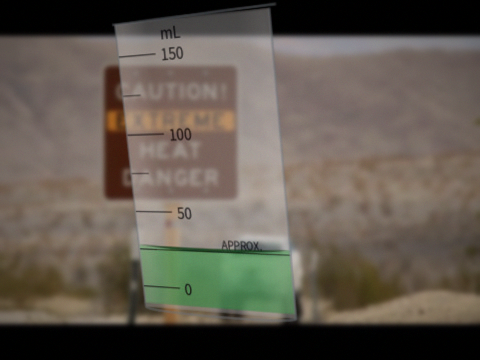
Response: 25 mL
